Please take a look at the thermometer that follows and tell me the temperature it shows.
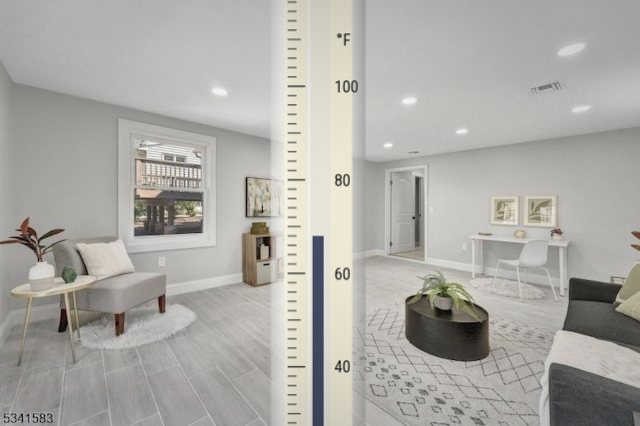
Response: 68 °F
